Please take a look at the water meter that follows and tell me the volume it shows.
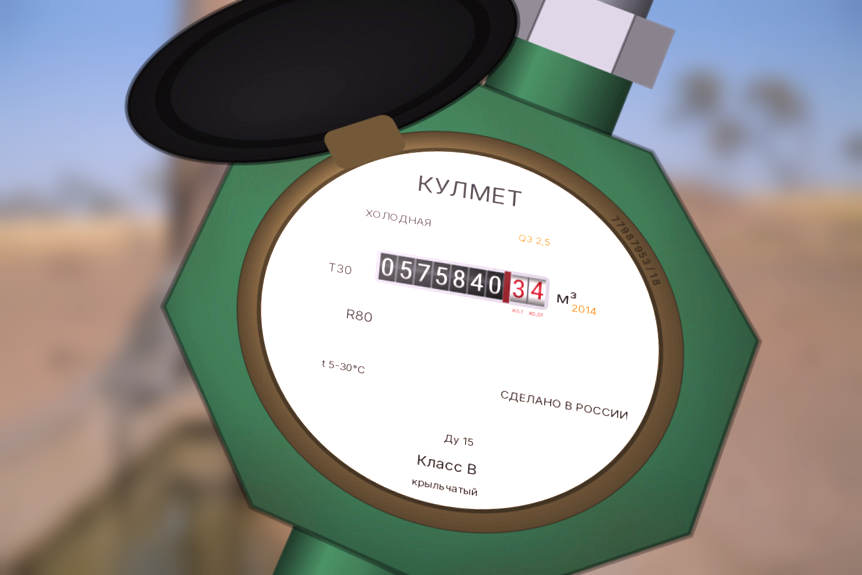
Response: 575840.34 m³
